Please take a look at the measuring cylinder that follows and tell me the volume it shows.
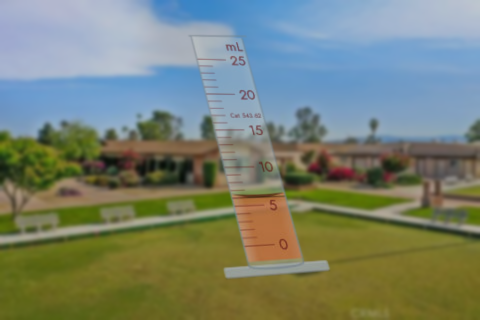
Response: 6 mL
